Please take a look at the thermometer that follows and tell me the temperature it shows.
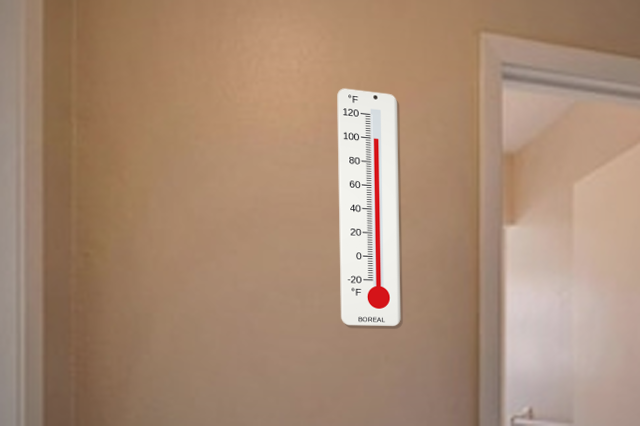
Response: 100 °F
